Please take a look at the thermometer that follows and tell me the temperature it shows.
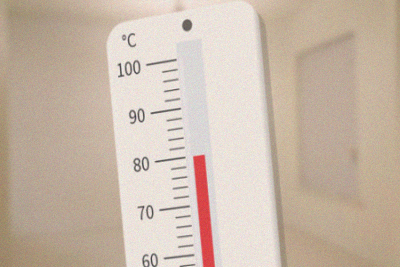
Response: 80 °C
